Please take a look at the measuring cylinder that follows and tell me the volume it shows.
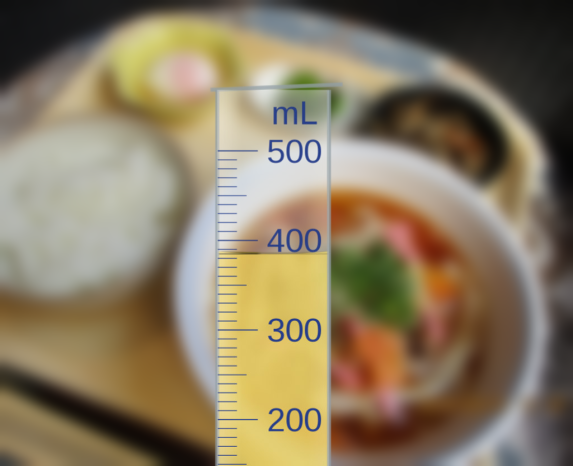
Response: 385 mL
